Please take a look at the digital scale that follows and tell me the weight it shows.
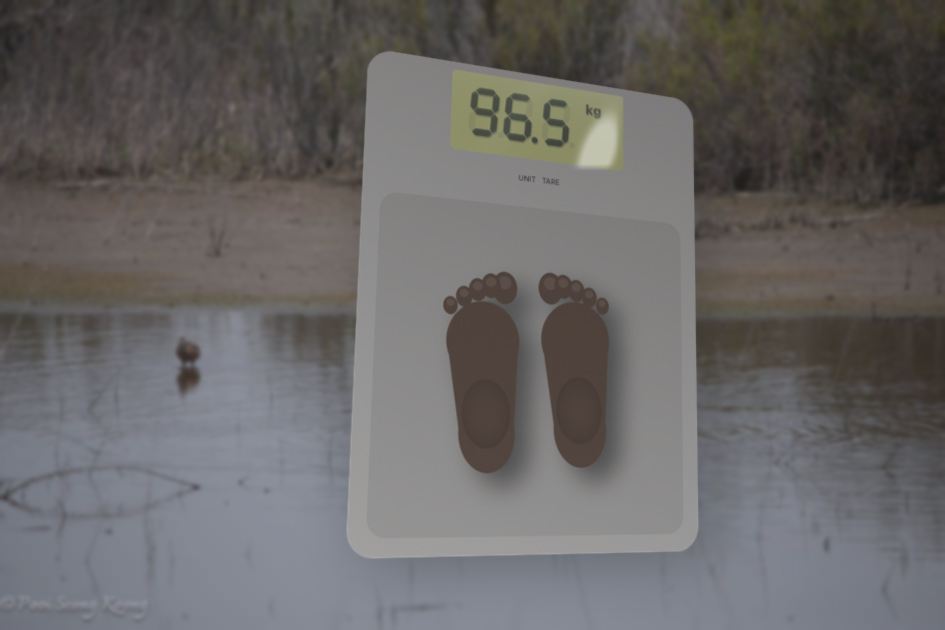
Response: 96.5 kg
